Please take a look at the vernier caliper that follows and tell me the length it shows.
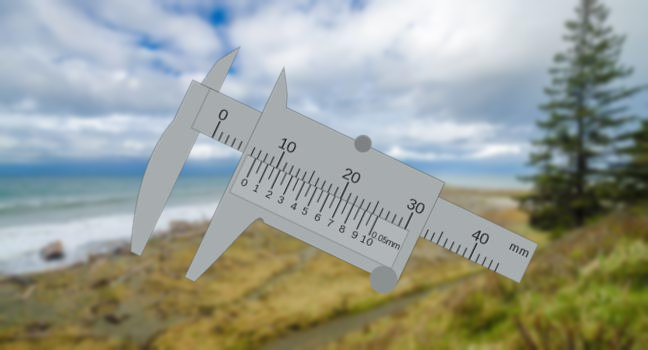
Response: 6.8 mm
